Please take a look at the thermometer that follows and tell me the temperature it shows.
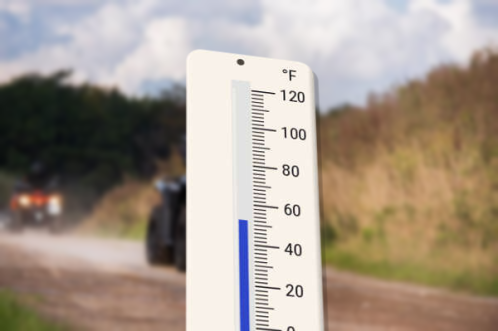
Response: 52 °F
